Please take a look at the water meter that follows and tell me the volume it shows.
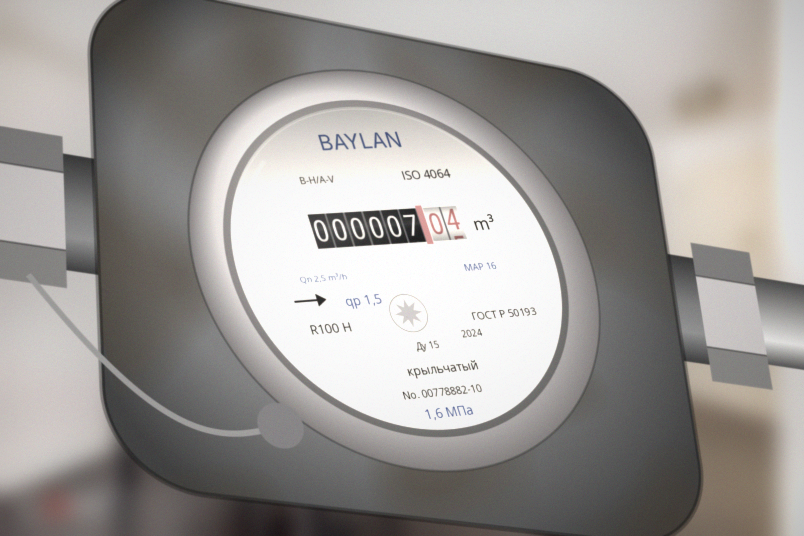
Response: 7.04 m³
